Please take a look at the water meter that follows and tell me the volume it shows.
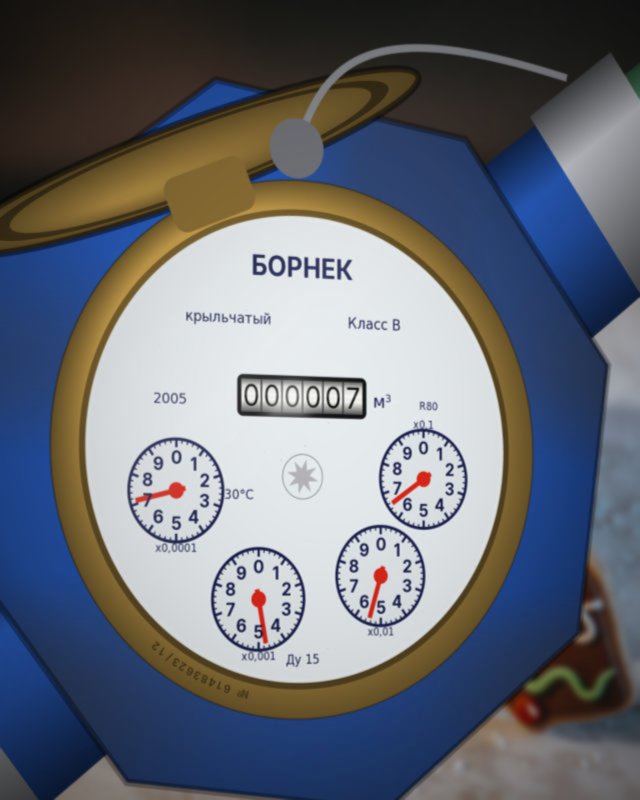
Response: 7.6547 m³
